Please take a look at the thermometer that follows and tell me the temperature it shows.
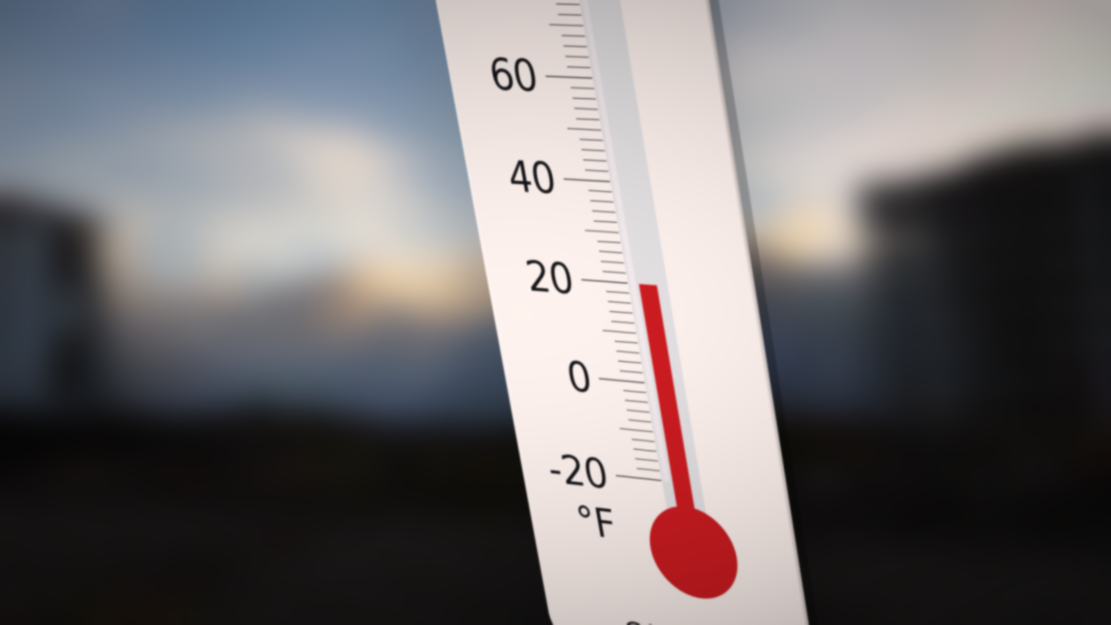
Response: 20 °F
